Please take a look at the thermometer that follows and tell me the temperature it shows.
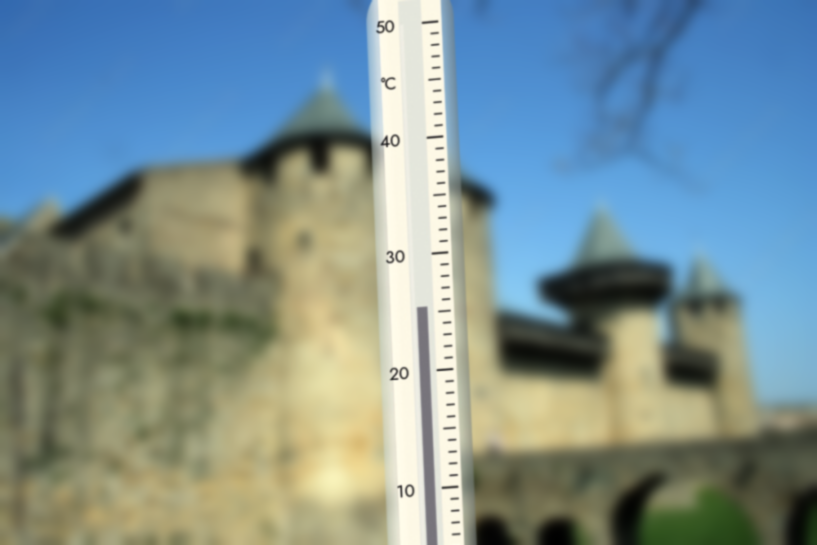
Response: 25.5 °C
